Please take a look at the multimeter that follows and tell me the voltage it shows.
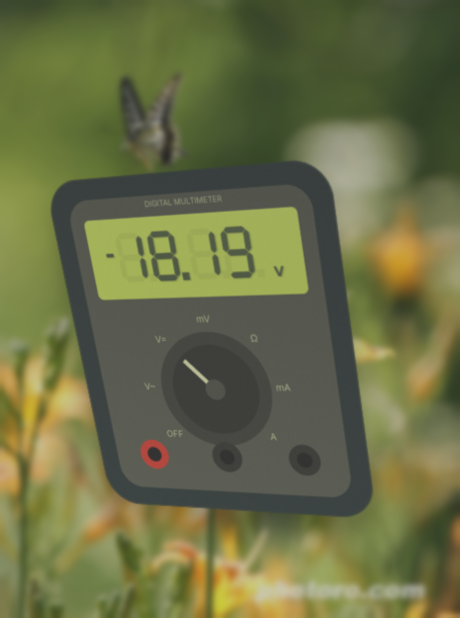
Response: -18.19 V
